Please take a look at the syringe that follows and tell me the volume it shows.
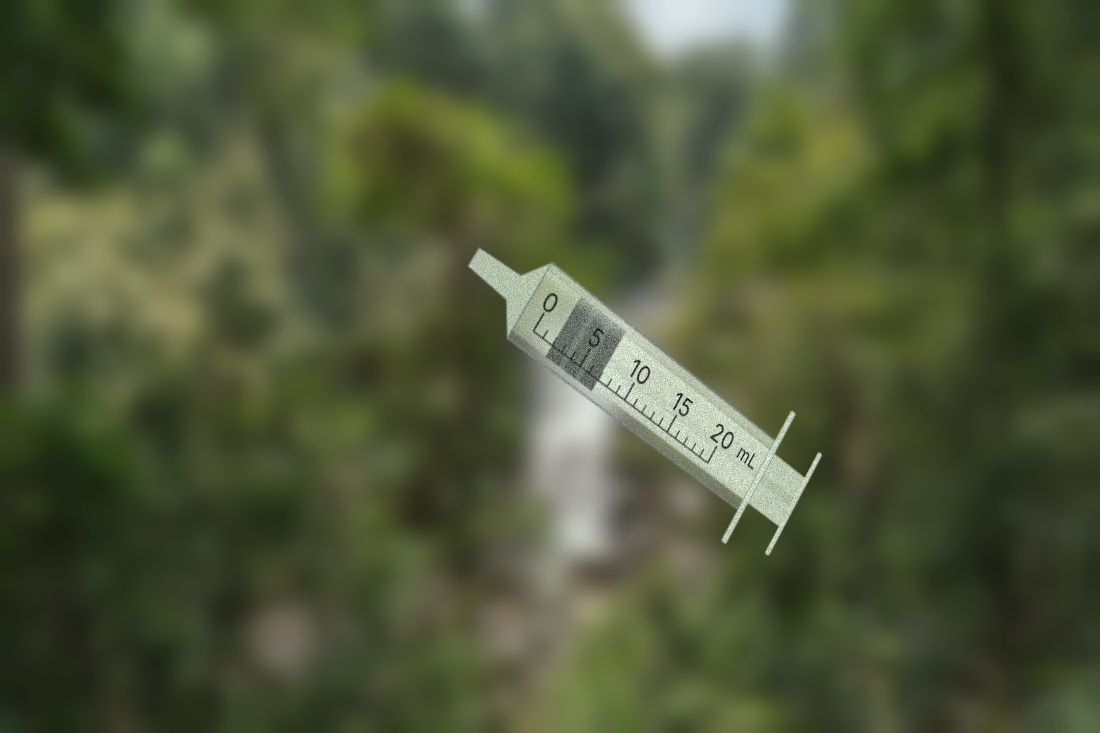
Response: 2 mL
